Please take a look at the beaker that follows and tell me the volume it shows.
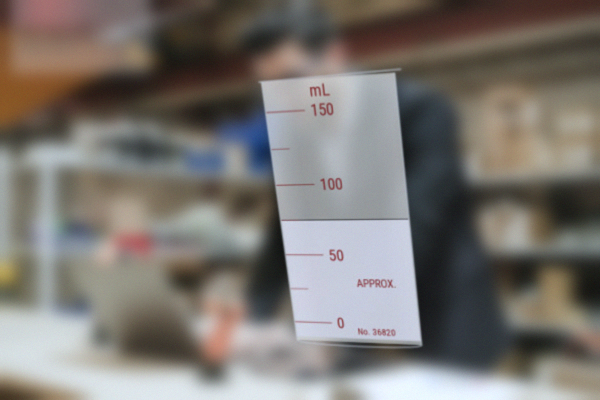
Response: 75 mL
